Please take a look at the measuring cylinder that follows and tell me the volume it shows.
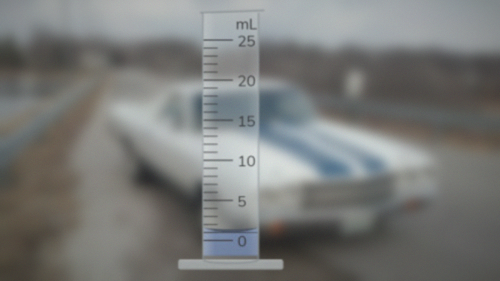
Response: 1 mL
